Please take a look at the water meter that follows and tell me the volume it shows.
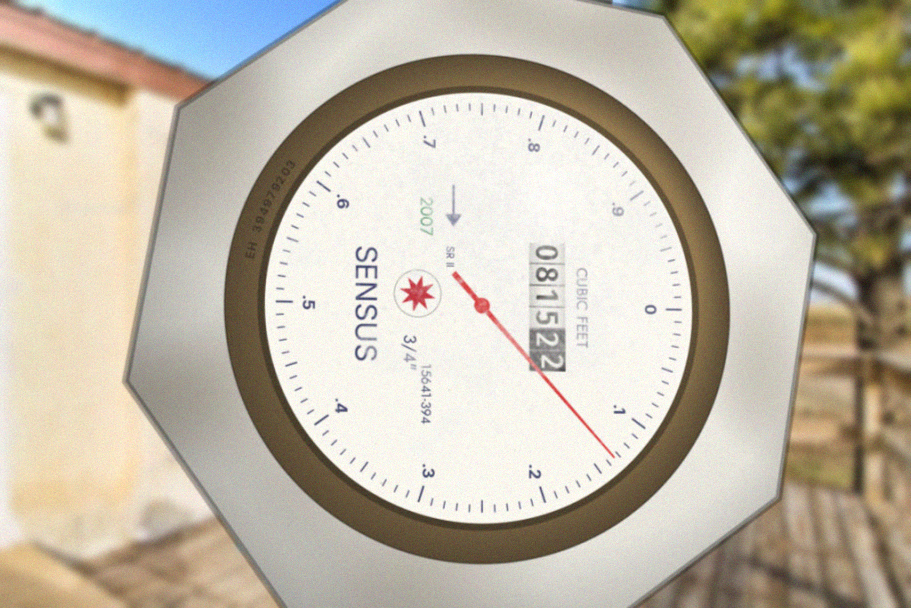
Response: 81522.13 ft³
